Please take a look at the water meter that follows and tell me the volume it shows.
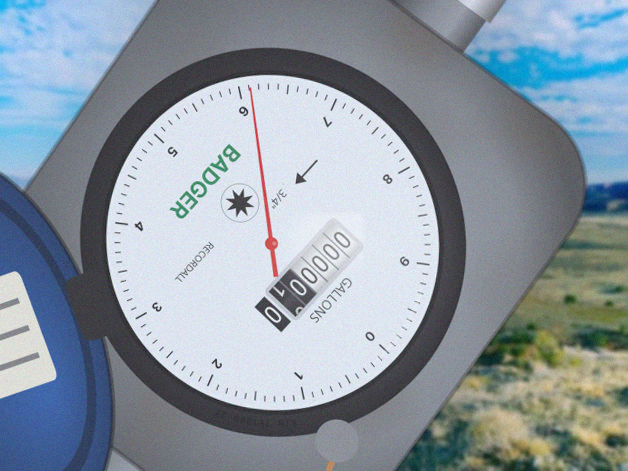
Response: 6.1 gal
